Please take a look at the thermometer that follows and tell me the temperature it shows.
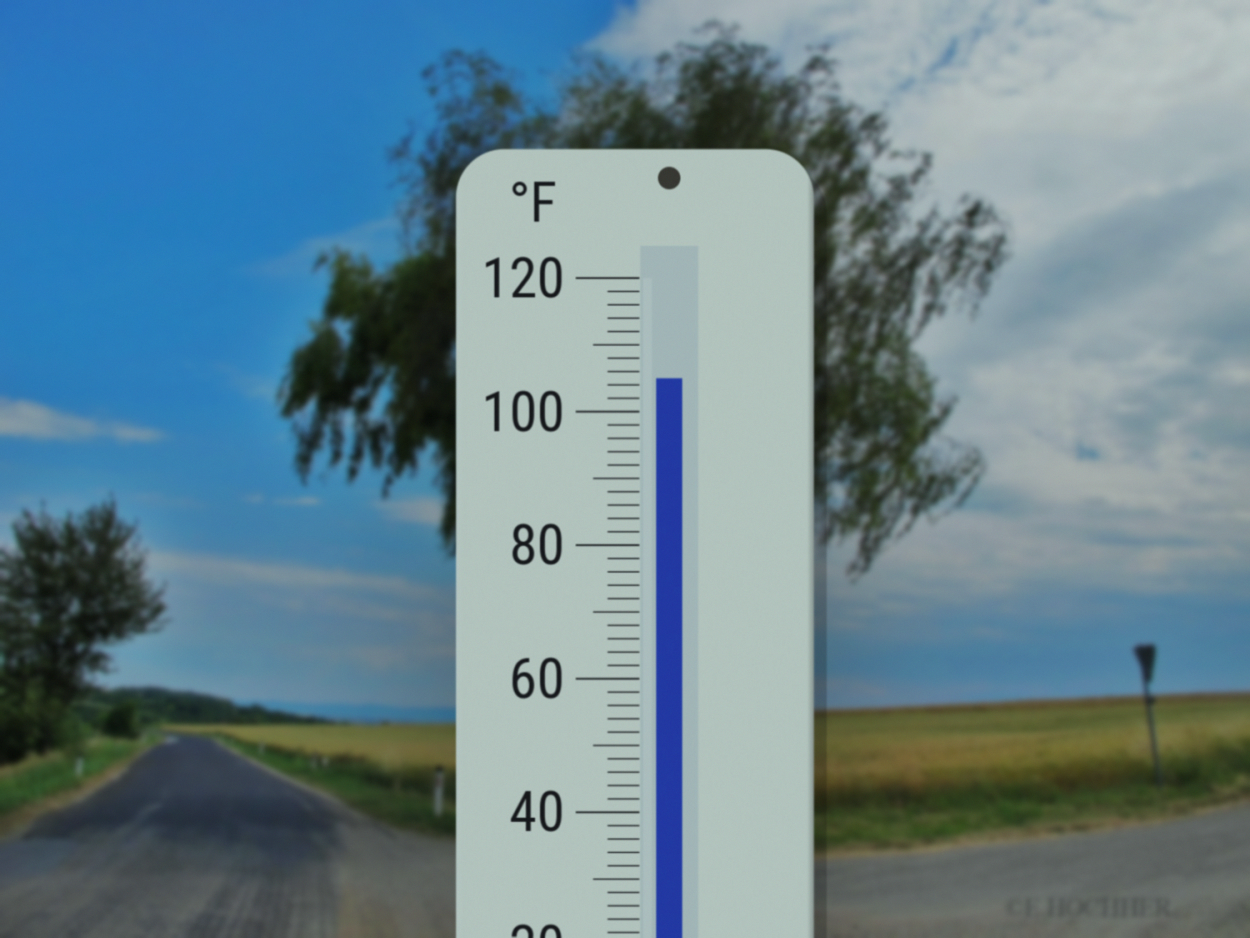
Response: 105 °F
